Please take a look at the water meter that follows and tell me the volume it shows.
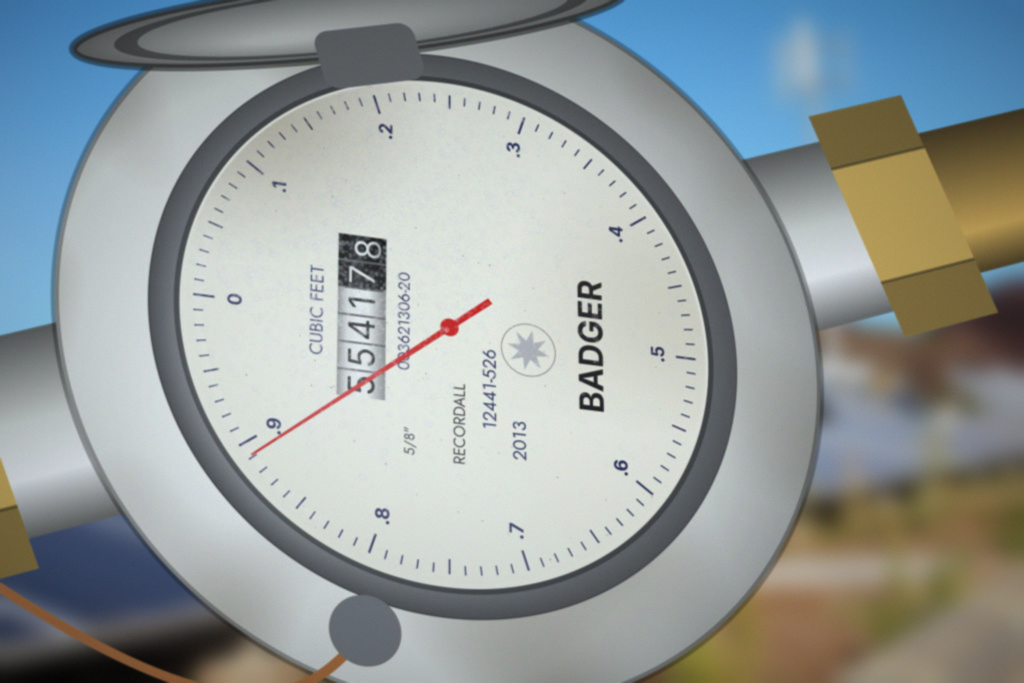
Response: 554177.89 ft³
